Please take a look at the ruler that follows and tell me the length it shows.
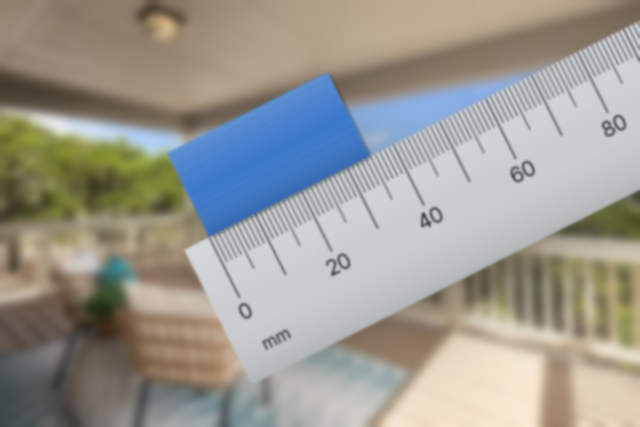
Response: 35 mm
